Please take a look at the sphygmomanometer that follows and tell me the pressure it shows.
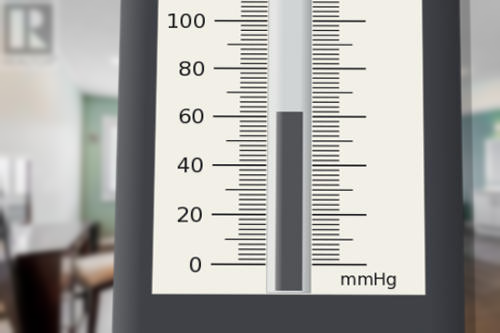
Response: 62 mmHg
